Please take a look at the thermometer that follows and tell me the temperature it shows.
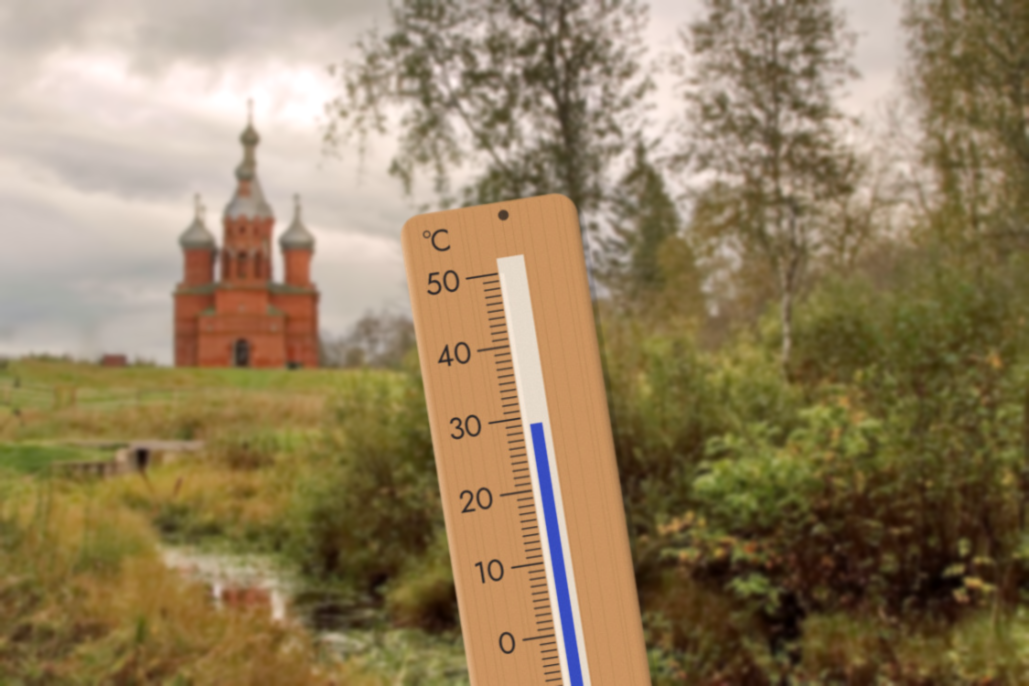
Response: 29 °C
